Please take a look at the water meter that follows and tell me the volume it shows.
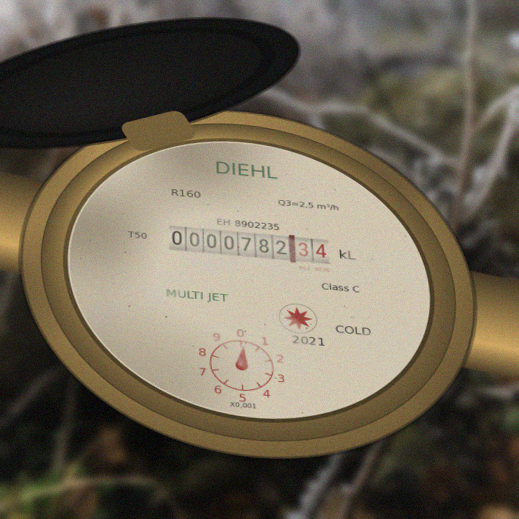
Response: 782.340 kL
